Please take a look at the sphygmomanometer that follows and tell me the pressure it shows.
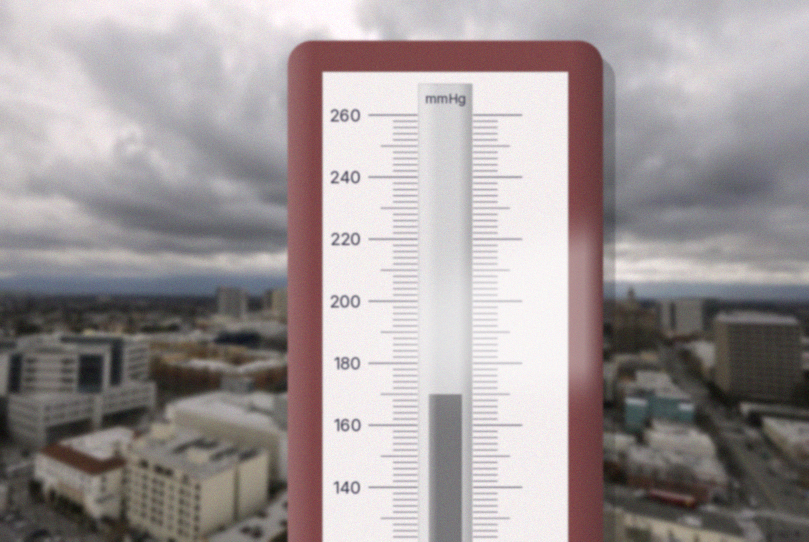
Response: 170 mmHg
